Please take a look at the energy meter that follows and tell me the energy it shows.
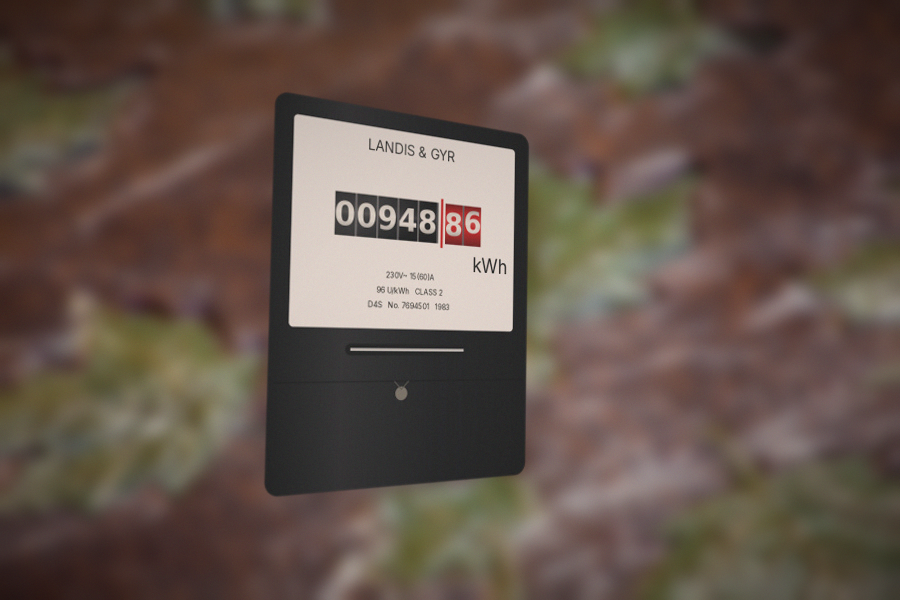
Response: 948.86 kWh
